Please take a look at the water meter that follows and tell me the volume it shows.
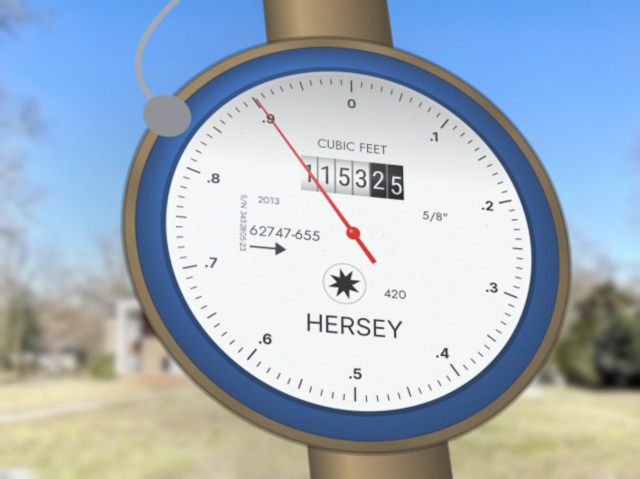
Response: 115324.90 ft³
